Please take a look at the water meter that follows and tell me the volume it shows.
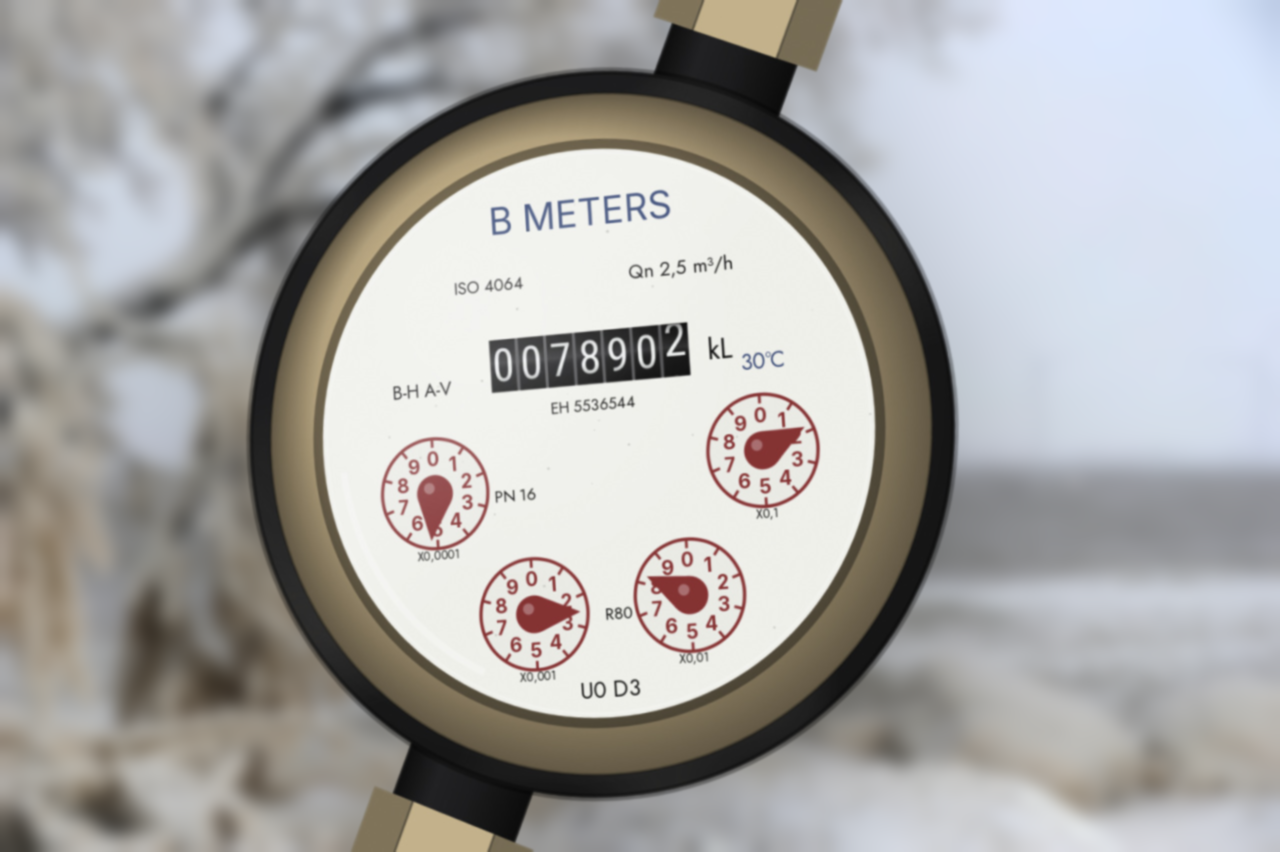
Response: 78902.1825 kL
